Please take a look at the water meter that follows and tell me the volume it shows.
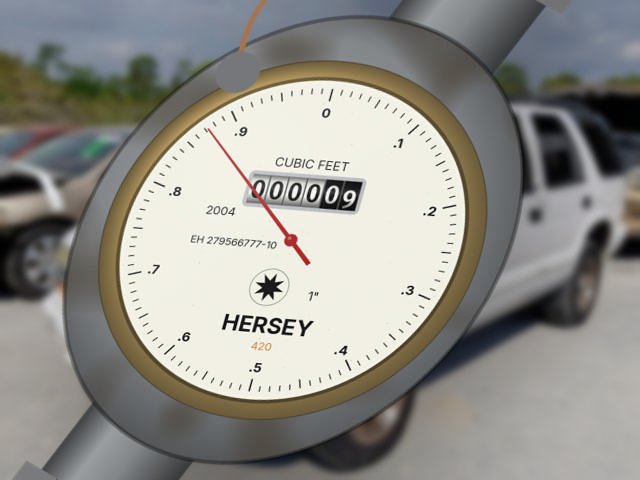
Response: 8.87 ft³
